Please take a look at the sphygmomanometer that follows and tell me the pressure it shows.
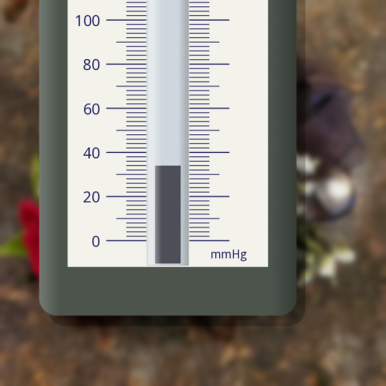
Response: 34 mmHg
